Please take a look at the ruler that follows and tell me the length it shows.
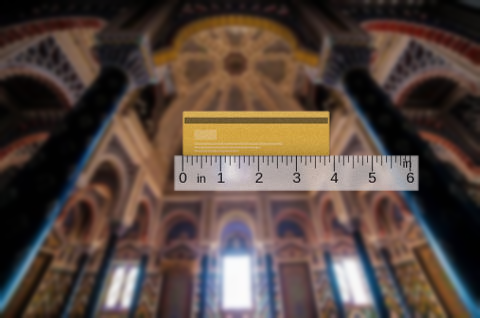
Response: 3.875 in
